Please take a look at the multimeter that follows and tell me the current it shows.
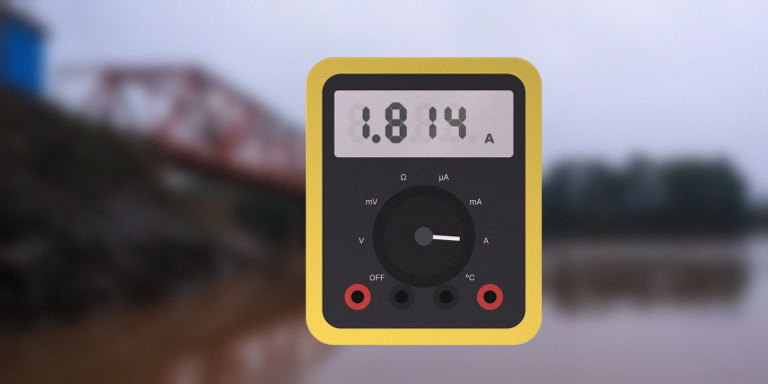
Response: 1.814 A
